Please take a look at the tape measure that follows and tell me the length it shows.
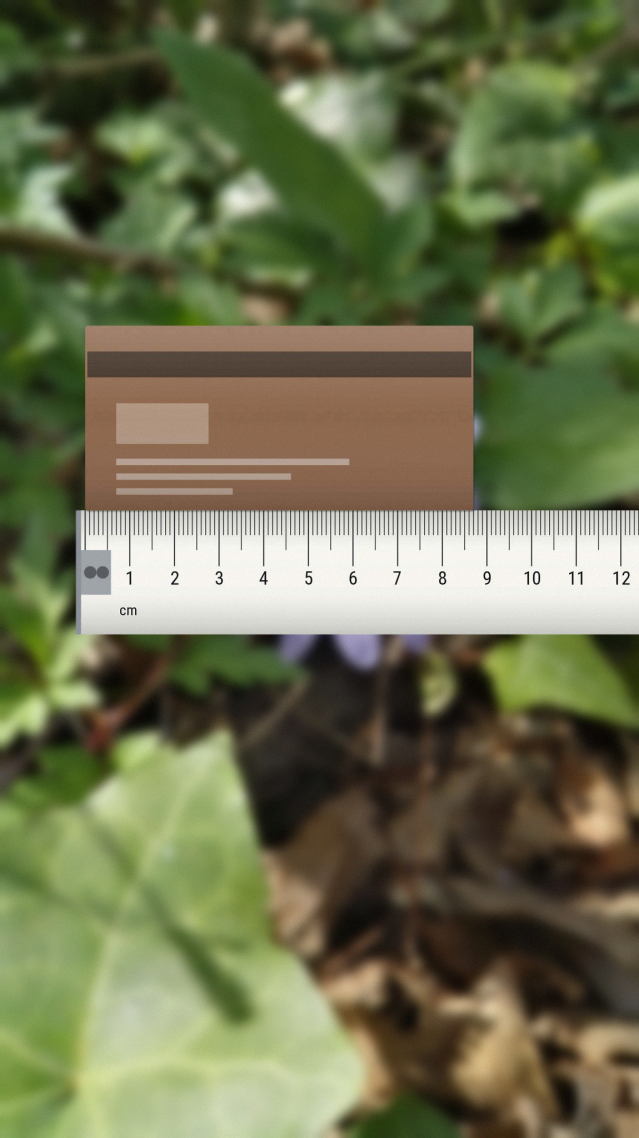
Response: 8.7 cm
